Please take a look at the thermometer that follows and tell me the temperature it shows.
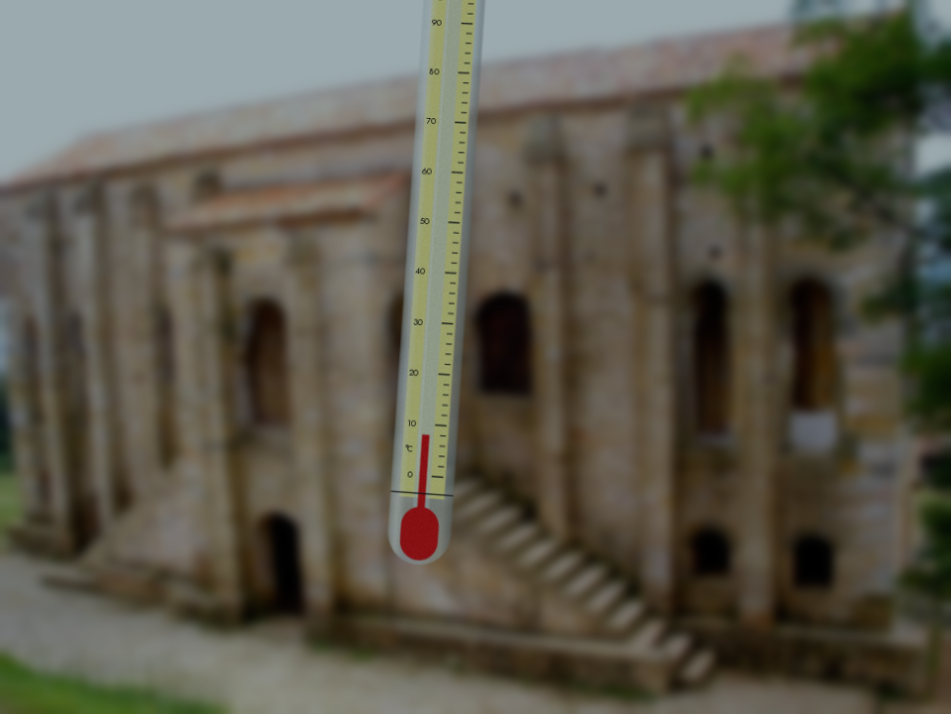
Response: 8 °C
